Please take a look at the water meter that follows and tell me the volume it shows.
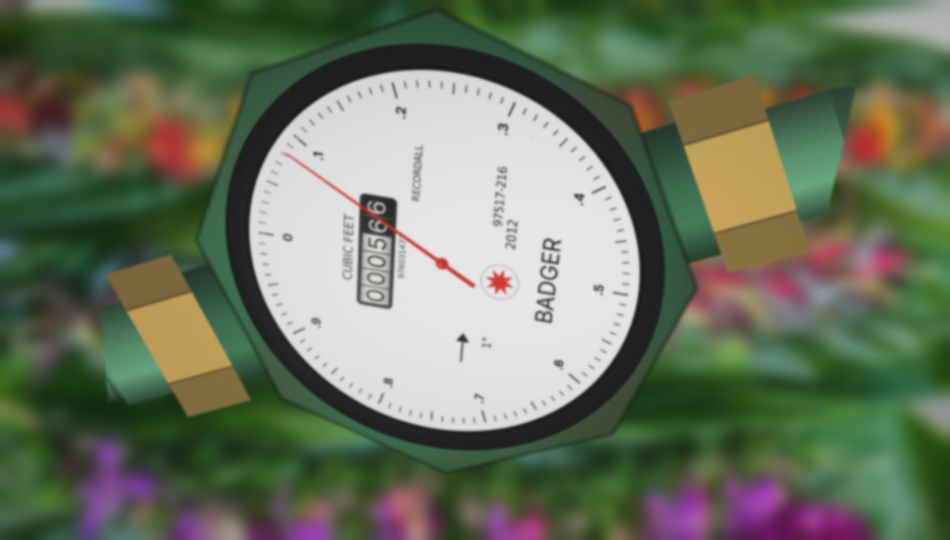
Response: 566.08 ft³
